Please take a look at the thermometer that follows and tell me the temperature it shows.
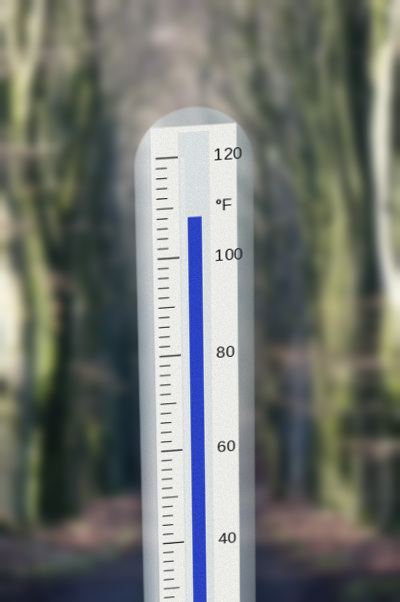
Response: 108 °F
